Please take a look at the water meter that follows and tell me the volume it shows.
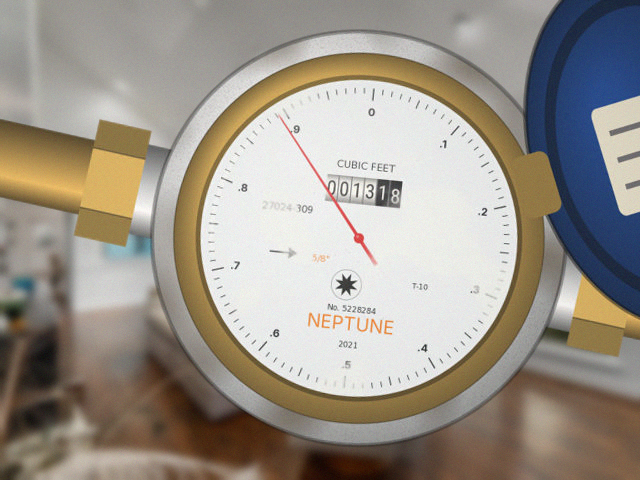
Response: 1317.89 ft³
